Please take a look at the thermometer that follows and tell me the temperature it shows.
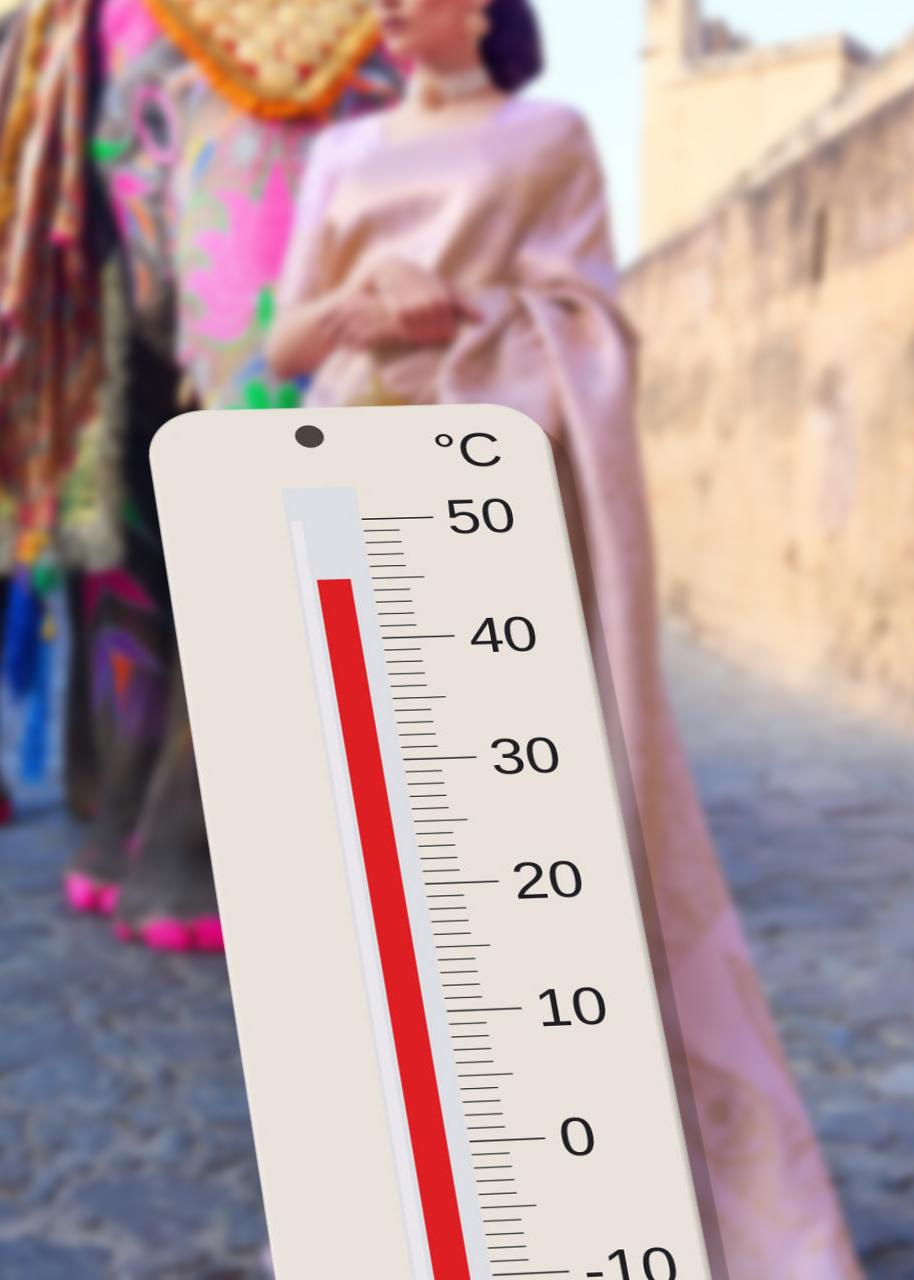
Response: 45 °C
